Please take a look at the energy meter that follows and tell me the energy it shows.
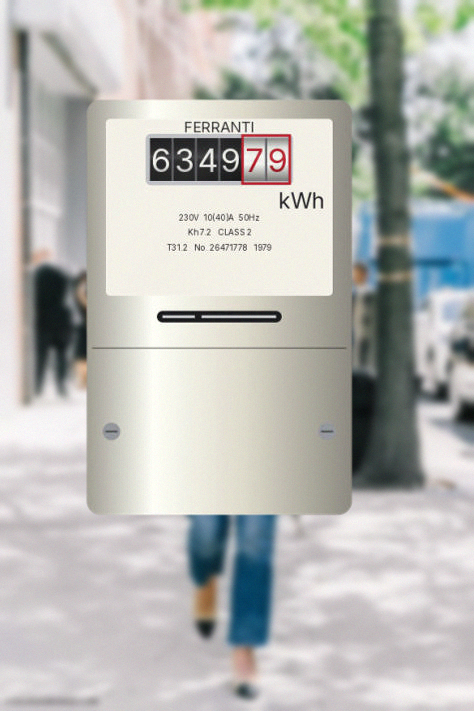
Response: 6349.79 kWh
